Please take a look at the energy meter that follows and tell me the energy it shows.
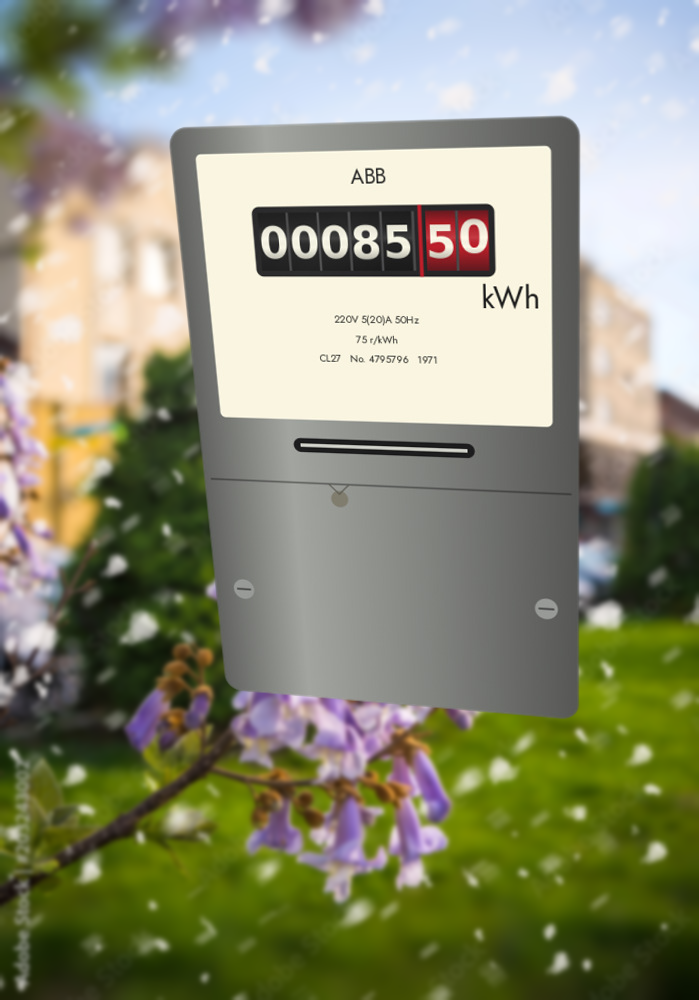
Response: 85.50 kWh
